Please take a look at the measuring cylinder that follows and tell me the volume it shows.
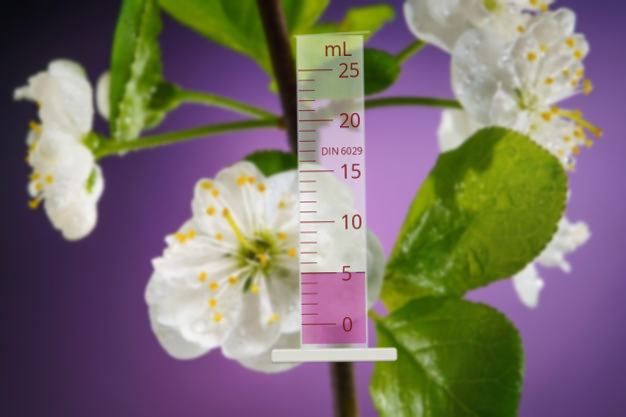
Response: 5 mL
